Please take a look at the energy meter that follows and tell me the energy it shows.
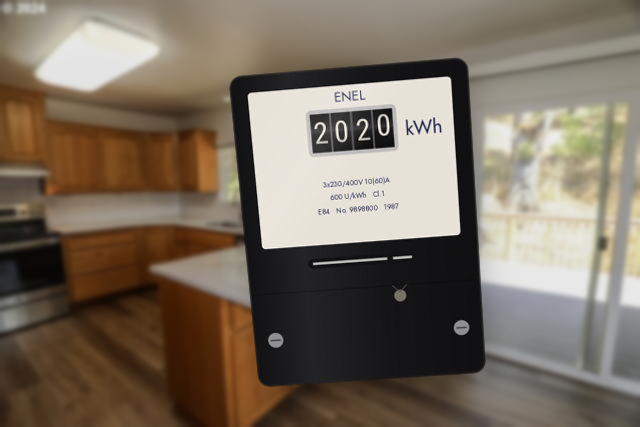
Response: 2020 kWh
